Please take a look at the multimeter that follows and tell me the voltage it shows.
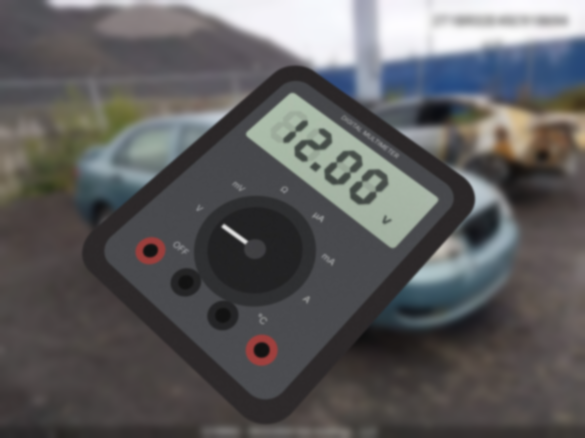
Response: 12.00 V
